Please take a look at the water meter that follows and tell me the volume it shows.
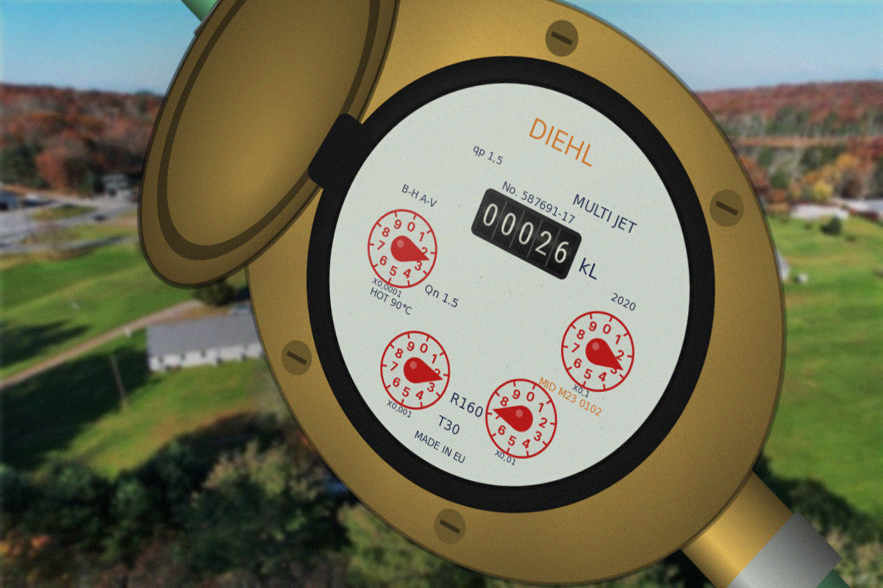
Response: 26.2722 kL
